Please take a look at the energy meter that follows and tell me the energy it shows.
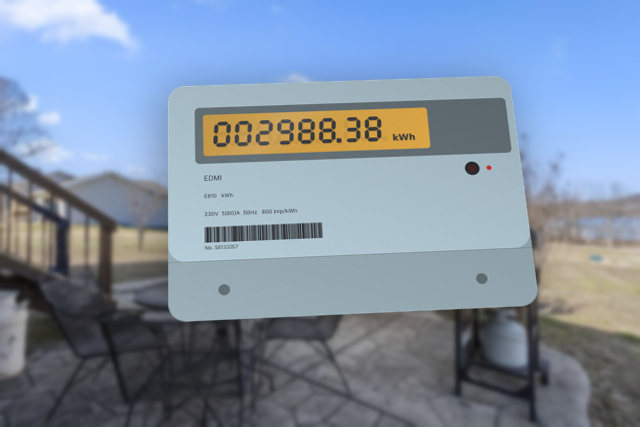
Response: 2988.38 kWh
